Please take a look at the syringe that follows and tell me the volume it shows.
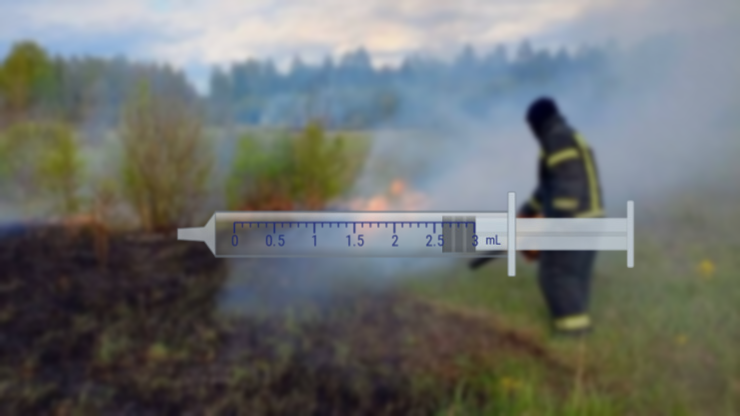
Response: 2.6 mL
